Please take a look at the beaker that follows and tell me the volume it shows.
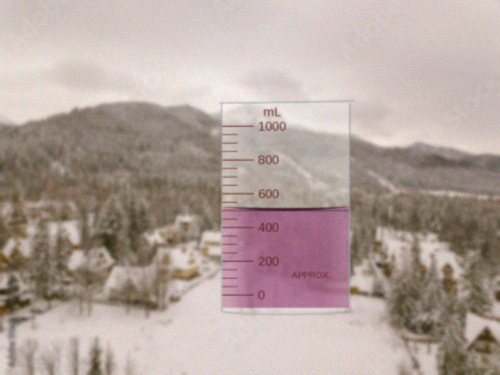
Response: 500 mL
